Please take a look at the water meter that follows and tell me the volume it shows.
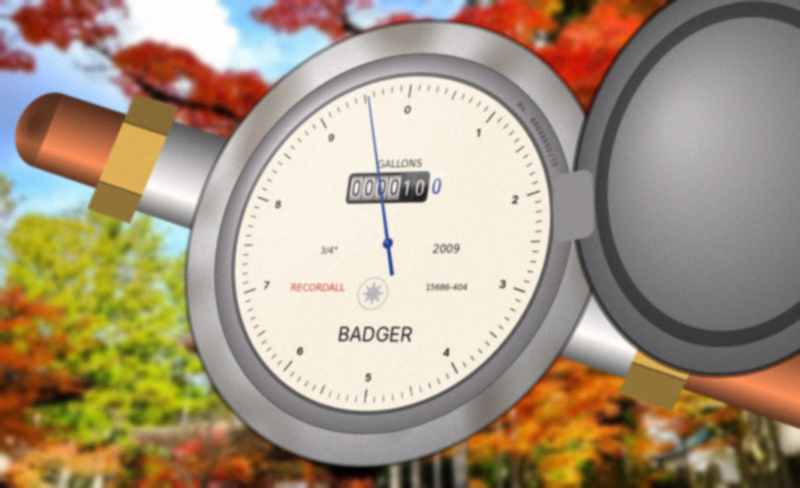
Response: 99.5 gal
